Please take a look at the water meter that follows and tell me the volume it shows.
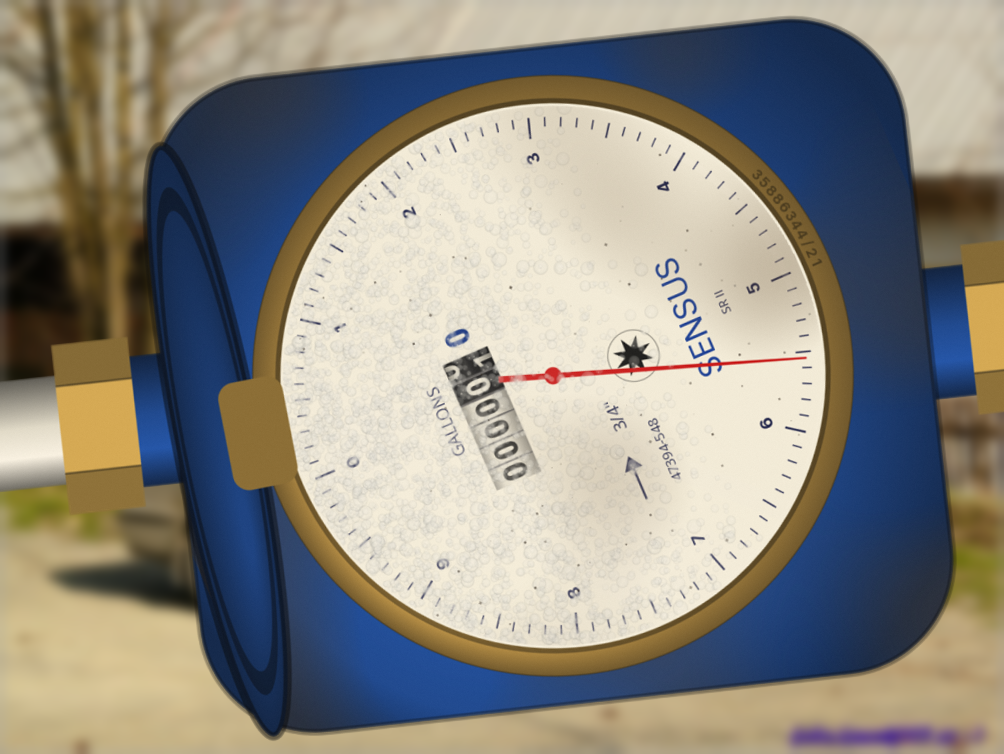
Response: 5.5 gal
